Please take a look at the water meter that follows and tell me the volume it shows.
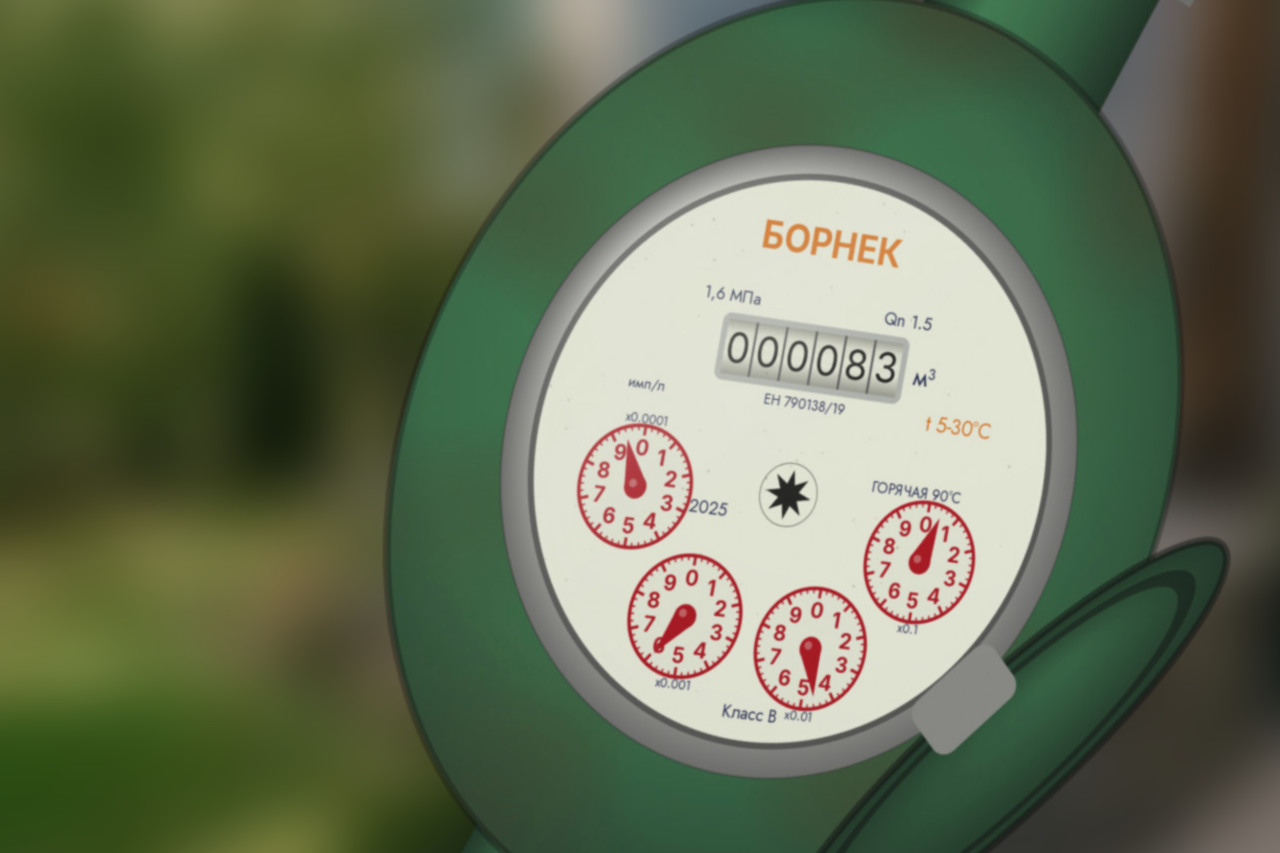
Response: 83.0459 m³
